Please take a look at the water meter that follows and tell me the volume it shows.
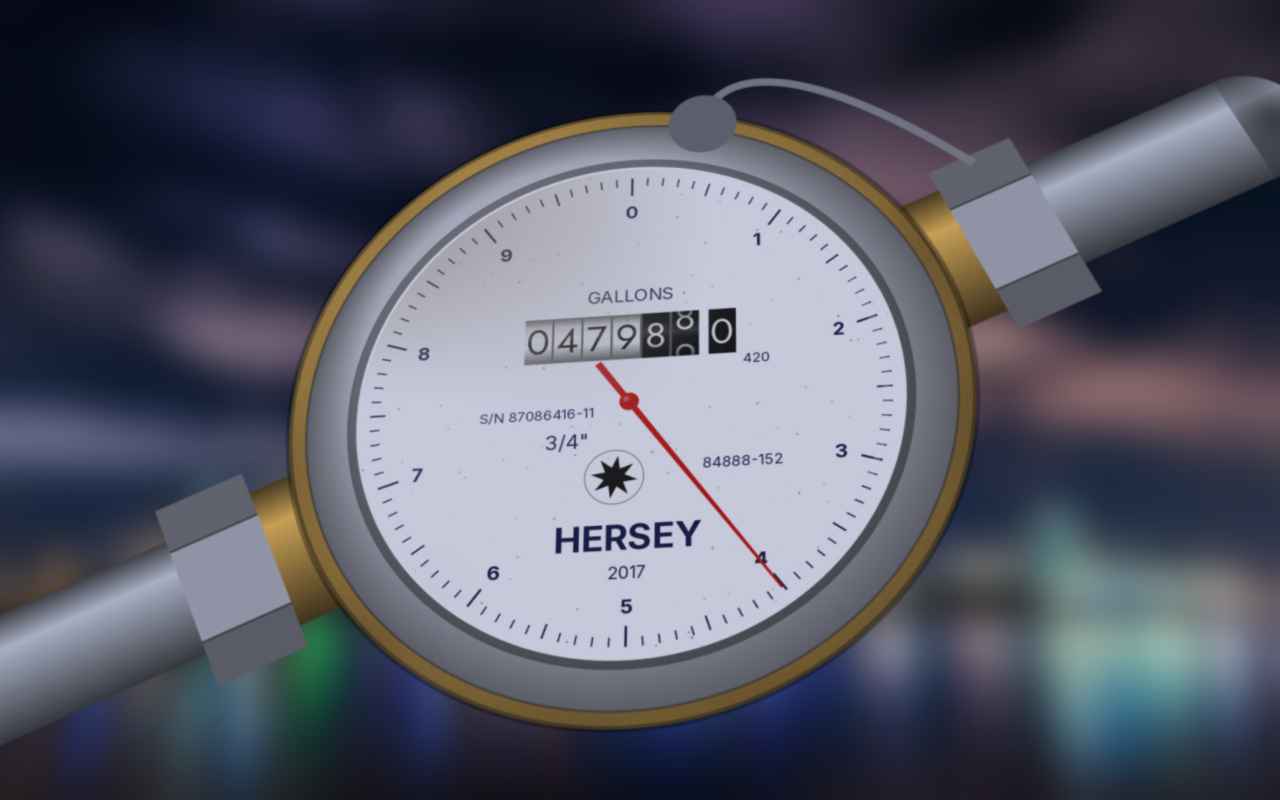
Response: 479884.0 gal
